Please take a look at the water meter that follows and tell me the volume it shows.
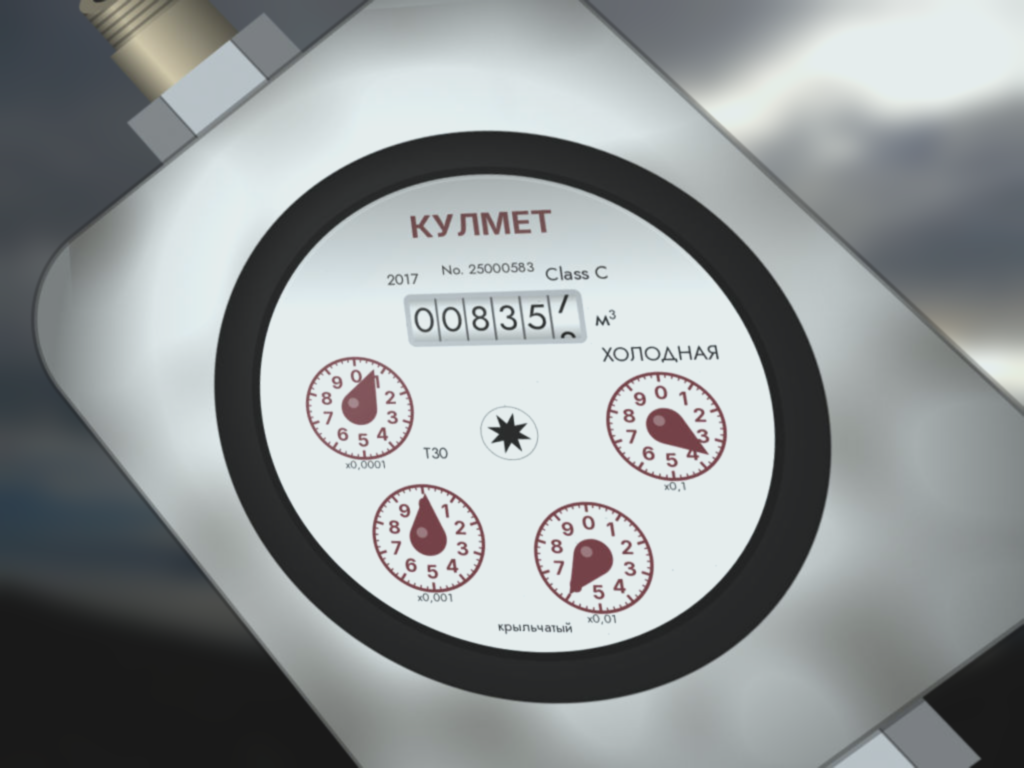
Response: 8357.3600 m³
